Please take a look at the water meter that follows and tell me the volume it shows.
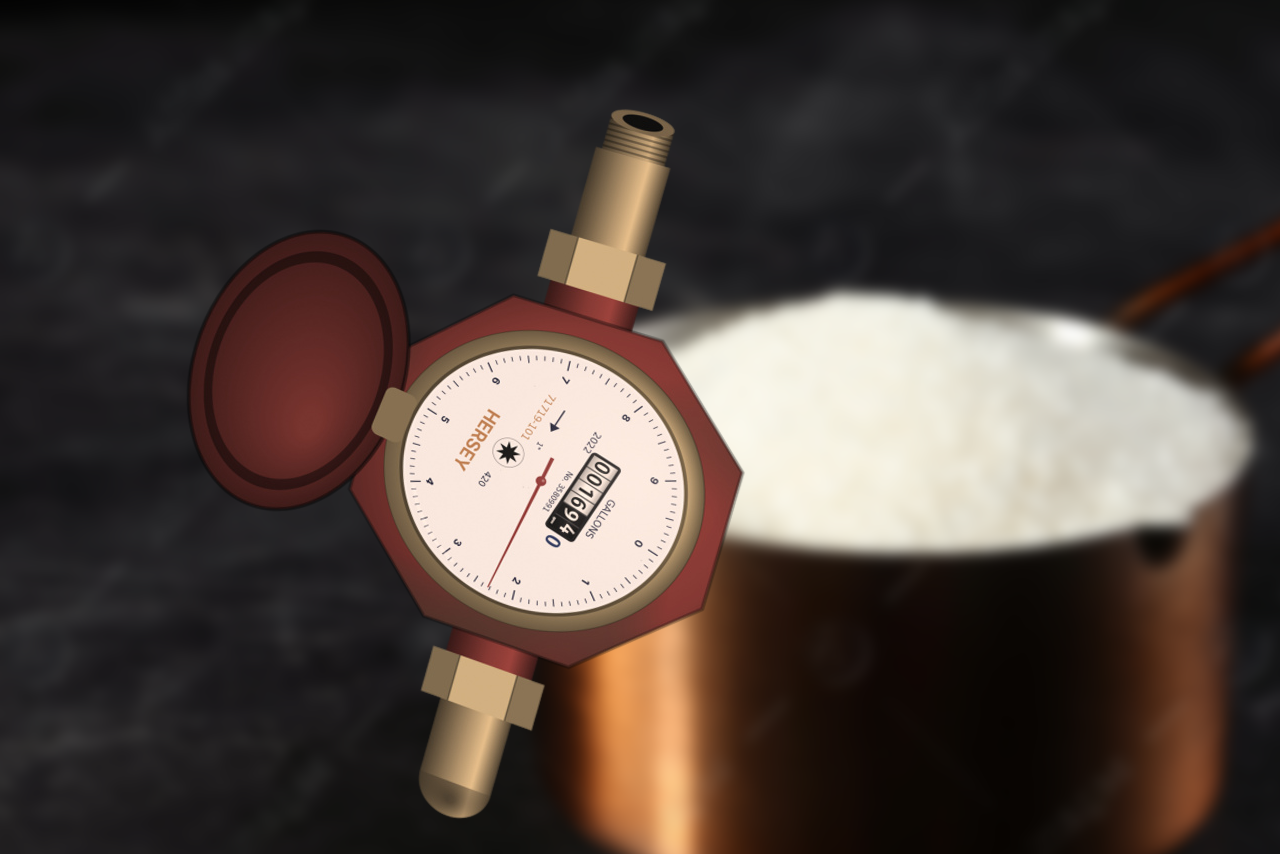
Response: 16942.3 gal
